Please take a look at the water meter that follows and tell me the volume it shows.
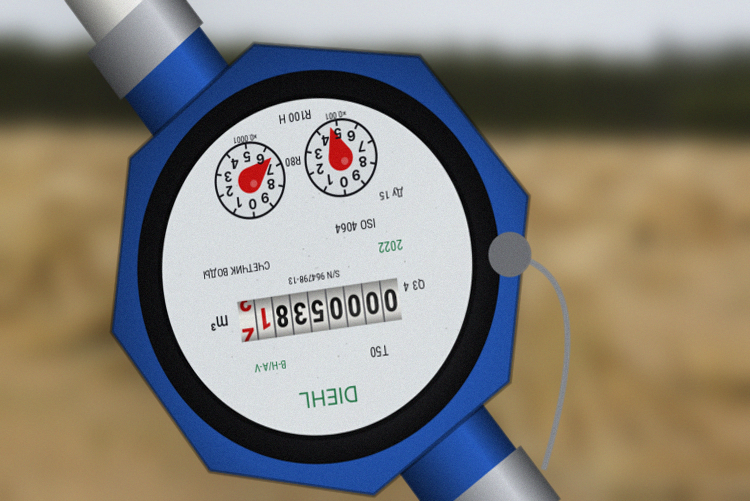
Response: 538.1246 m³
